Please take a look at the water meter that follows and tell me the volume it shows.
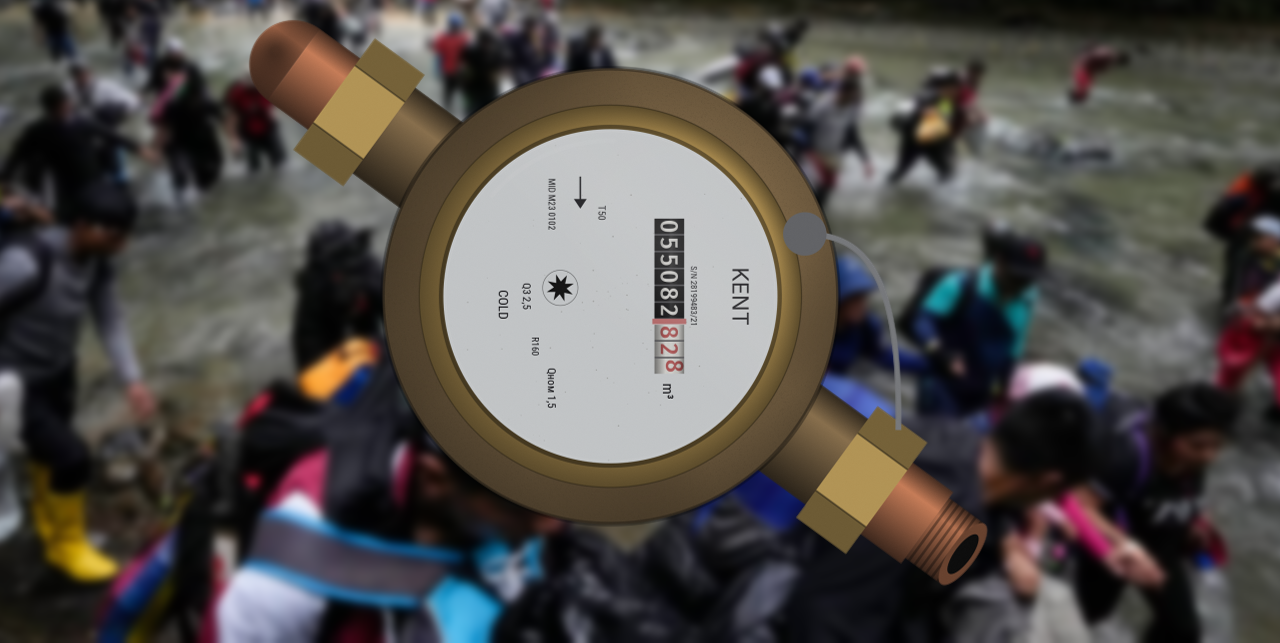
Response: 55082.828 m³
